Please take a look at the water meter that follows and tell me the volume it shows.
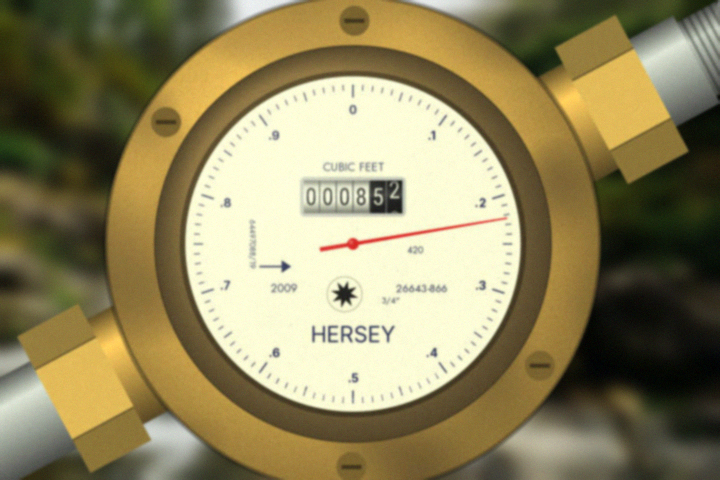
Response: 852.22 ft³
